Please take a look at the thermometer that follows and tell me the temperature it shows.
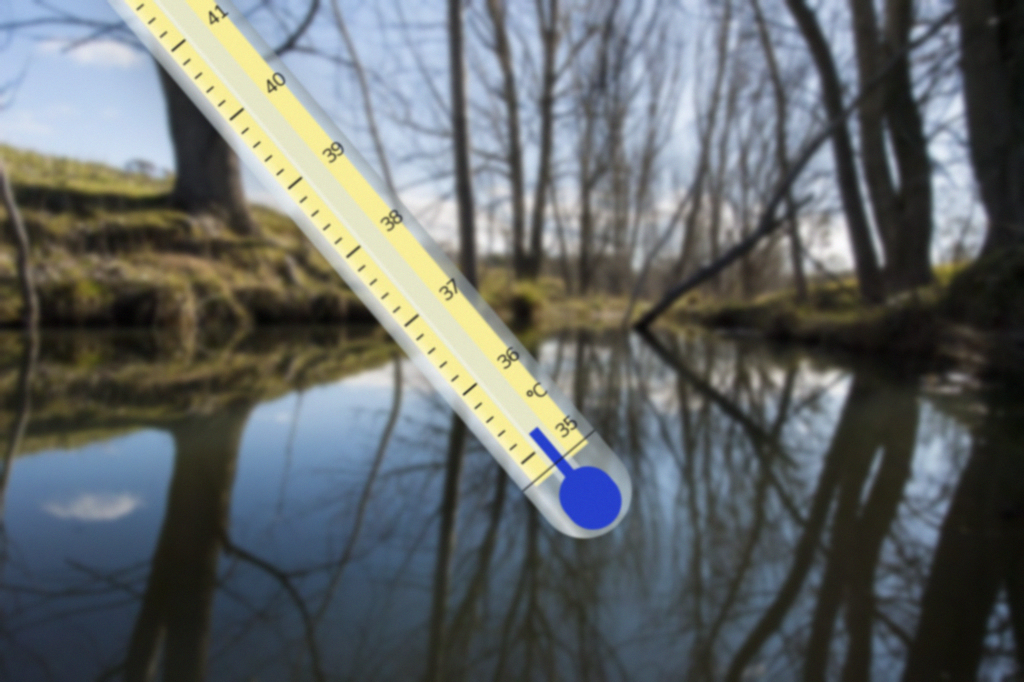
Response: 35.2 °C
